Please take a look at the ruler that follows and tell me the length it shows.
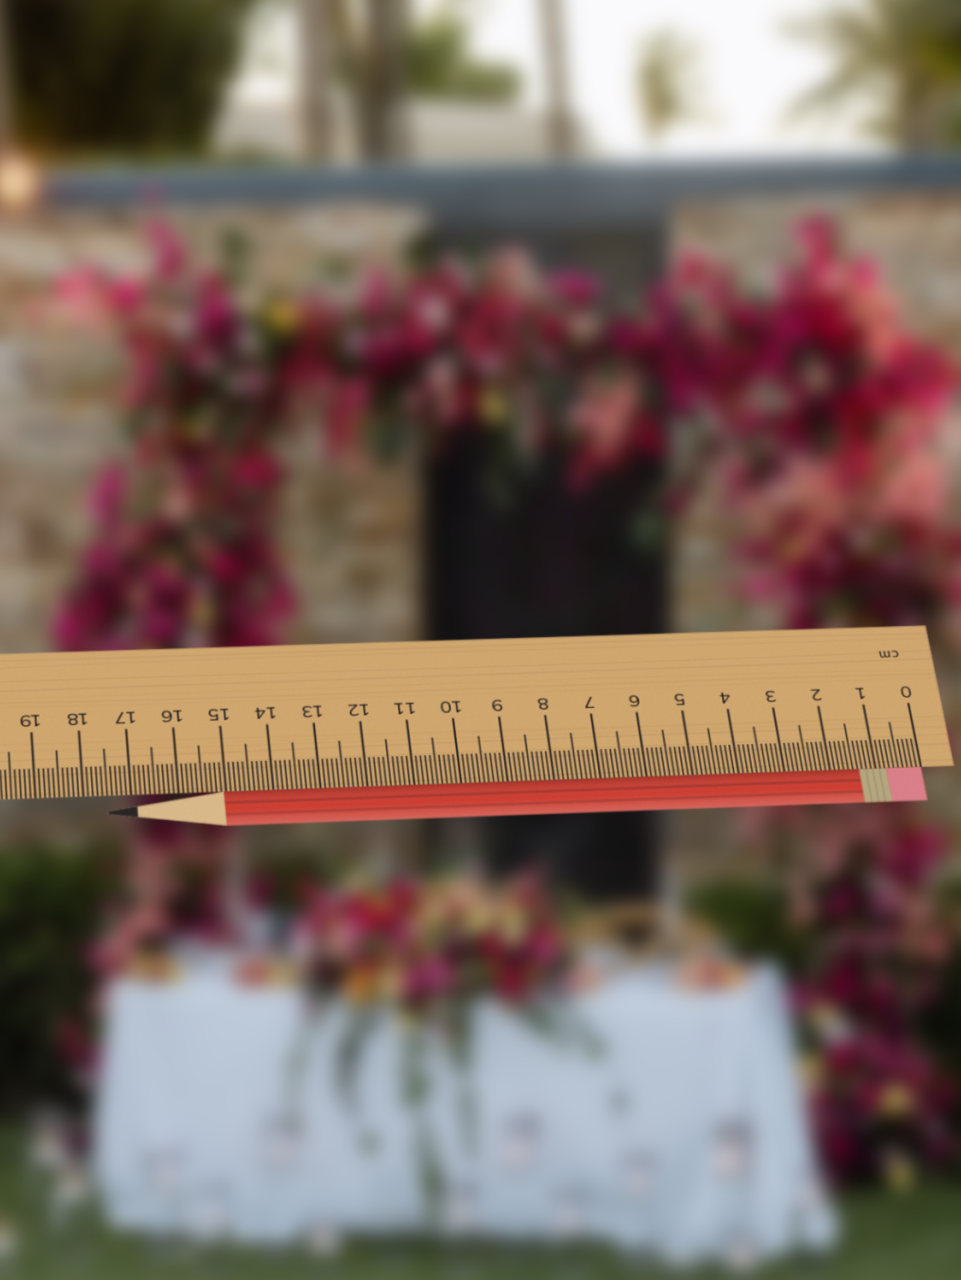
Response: 17.5 cm
